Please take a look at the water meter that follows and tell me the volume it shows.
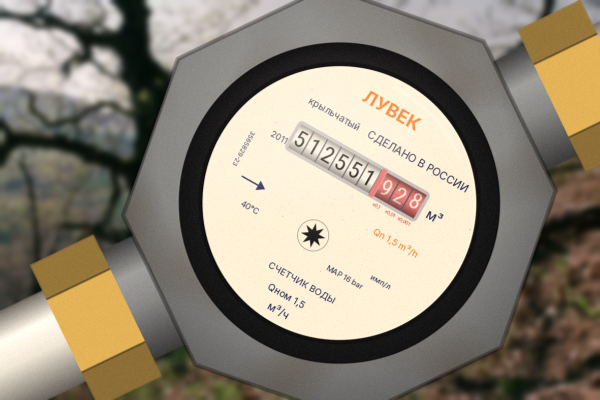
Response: 512551.928 m³
